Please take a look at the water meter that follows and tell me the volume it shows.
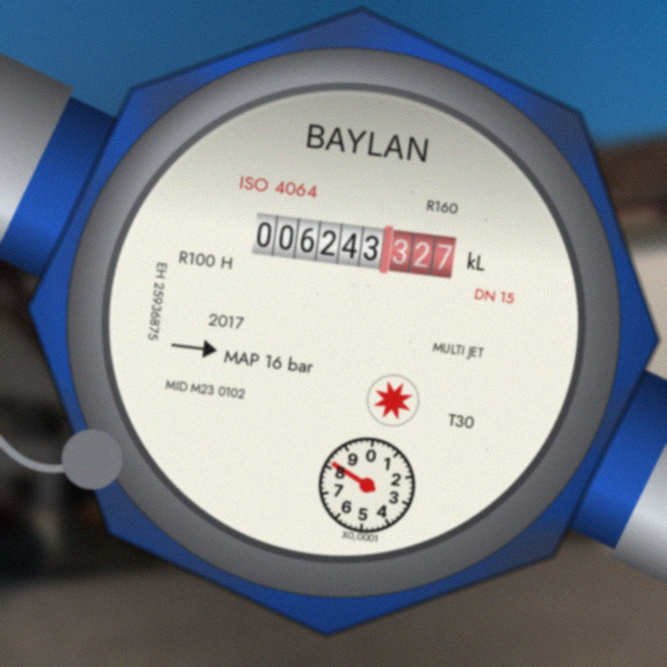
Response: 6243.3278 kL
